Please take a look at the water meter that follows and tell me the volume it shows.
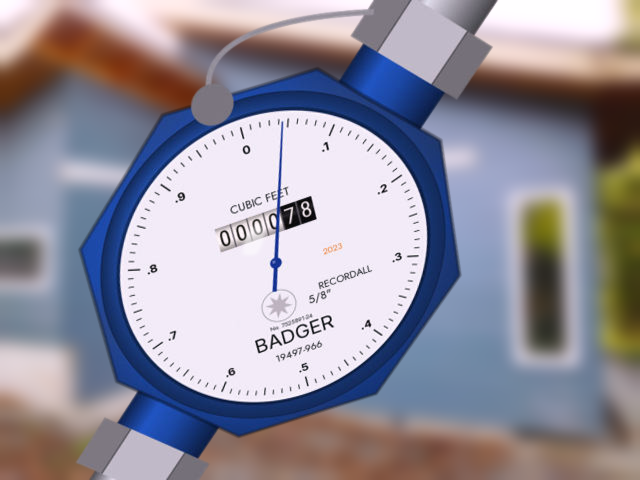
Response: 78.04 ft³
